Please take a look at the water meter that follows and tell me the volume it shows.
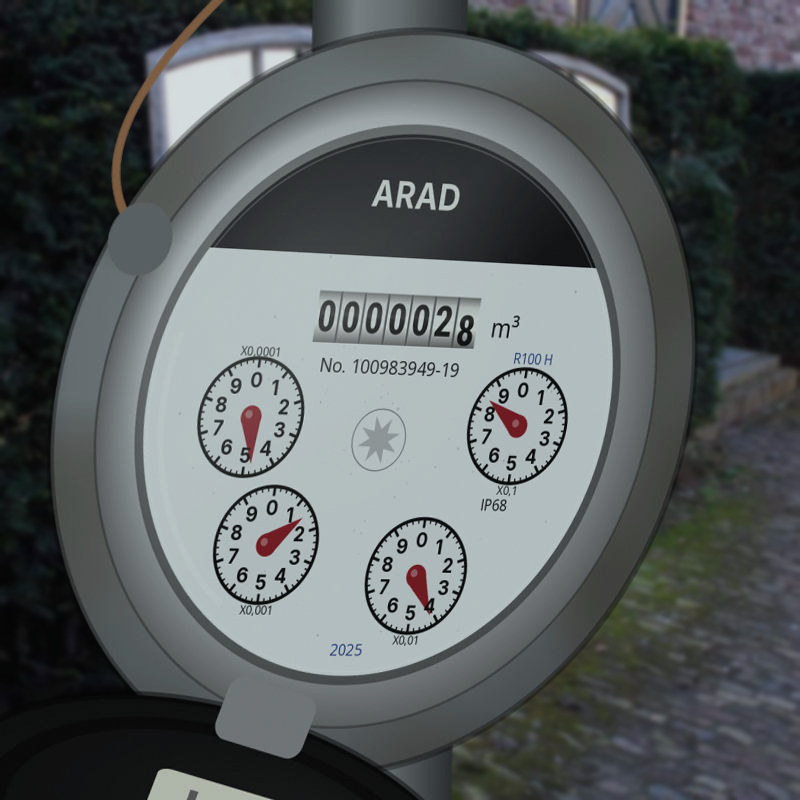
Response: 27.8414 m³
